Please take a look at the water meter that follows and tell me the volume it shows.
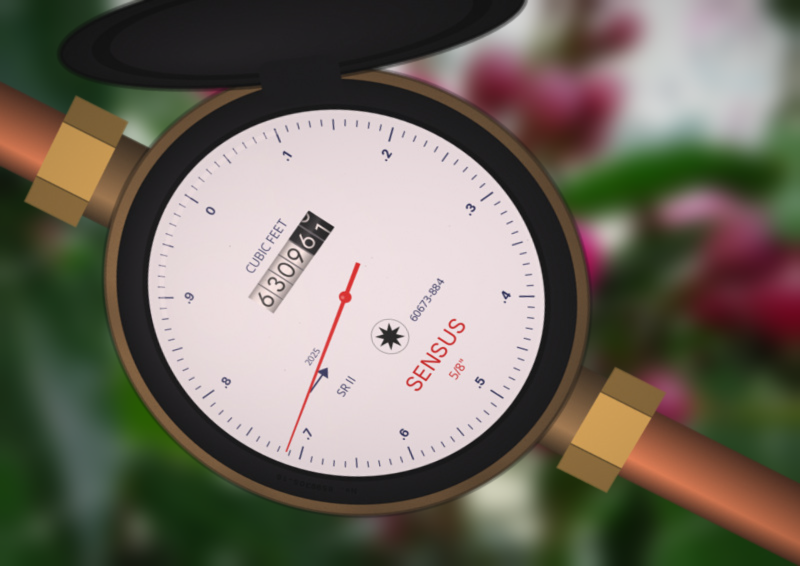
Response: 630960.71 ft³
